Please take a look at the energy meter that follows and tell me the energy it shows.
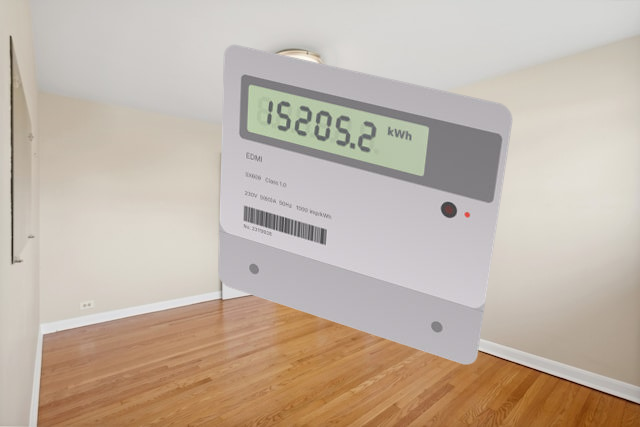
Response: 15205.2 kWh
